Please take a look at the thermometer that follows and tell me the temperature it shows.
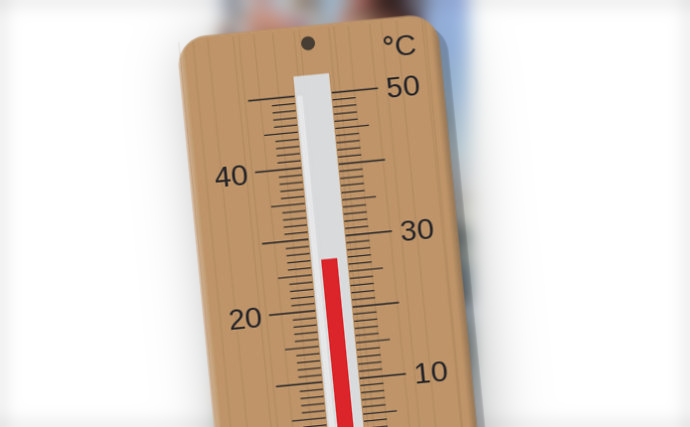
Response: 27 °C
